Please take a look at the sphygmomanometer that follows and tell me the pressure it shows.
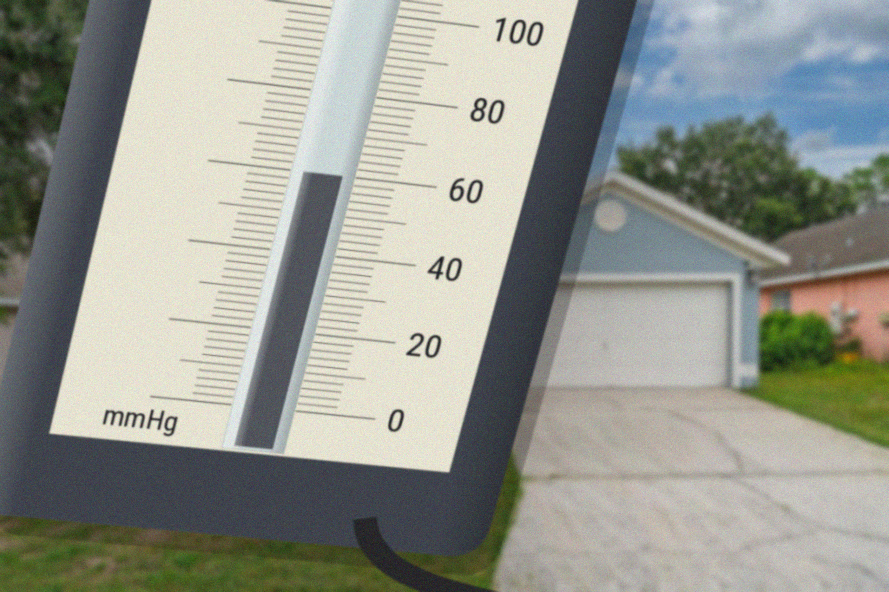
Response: 60 mmHg
